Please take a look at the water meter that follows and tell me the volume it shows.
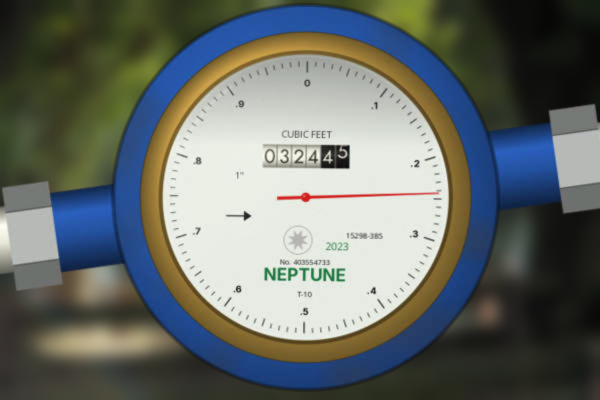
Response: 32445.24 ft³
